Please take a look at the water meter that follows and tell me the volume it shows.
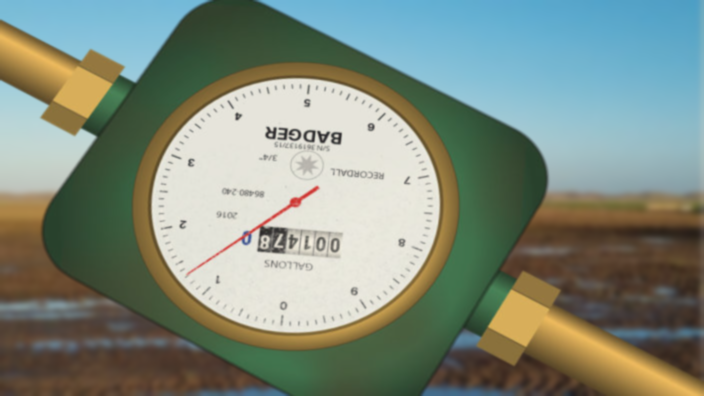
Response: 14781.3 gal
